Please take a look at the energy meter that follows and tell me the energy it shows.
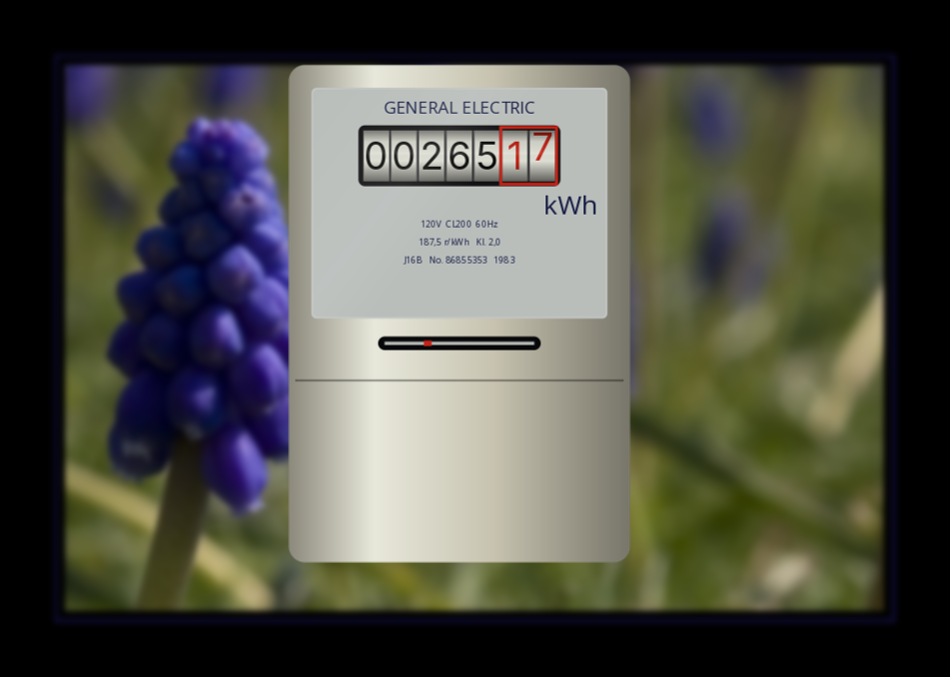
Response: 265.17 kWh
